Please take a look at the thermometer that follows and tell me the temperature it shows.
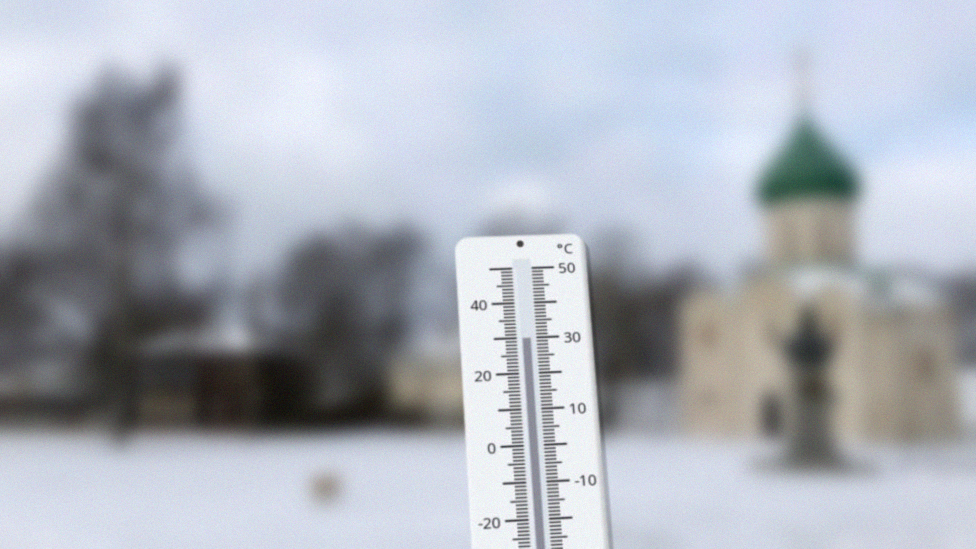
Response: 30 °C
